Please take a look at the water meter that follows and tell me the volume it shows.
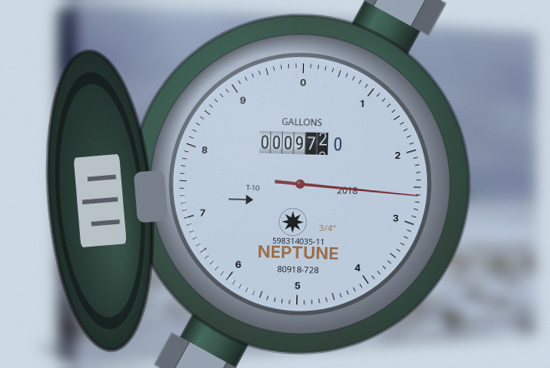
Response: 9722.6 gal
